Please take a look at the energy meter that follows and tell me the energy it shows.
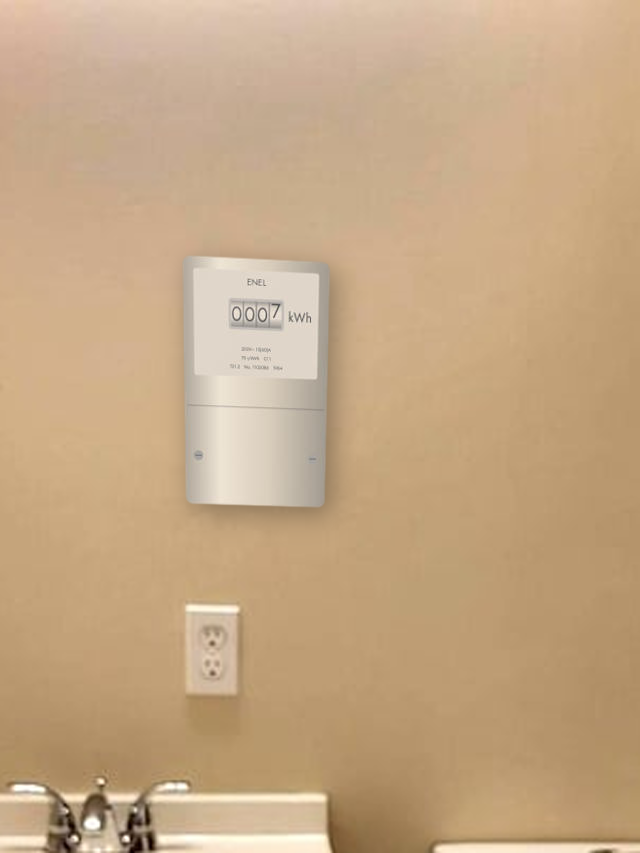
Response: 7 kWh
